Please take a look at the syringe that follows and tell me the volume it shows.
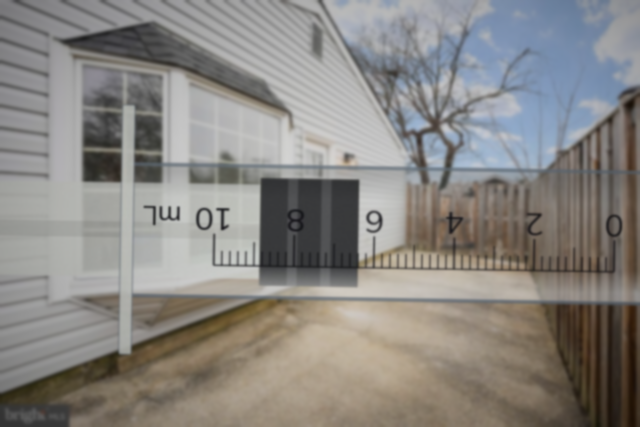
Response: 6.4 mL
